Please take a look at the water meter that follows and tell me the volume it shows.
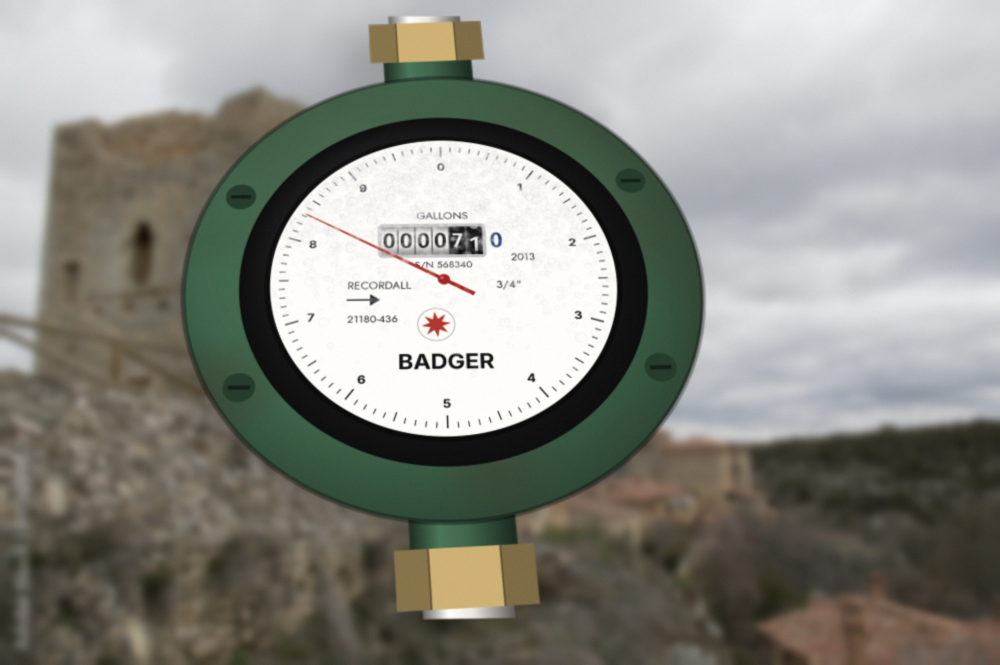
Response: 708.3 gal
